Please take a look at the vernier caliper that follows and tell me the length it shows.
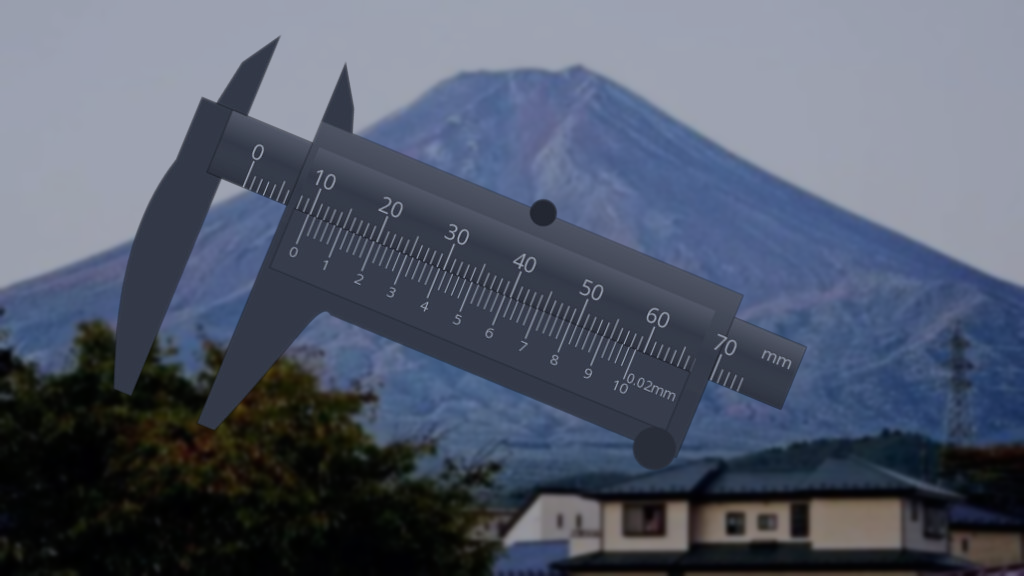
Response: 9.8 mm
